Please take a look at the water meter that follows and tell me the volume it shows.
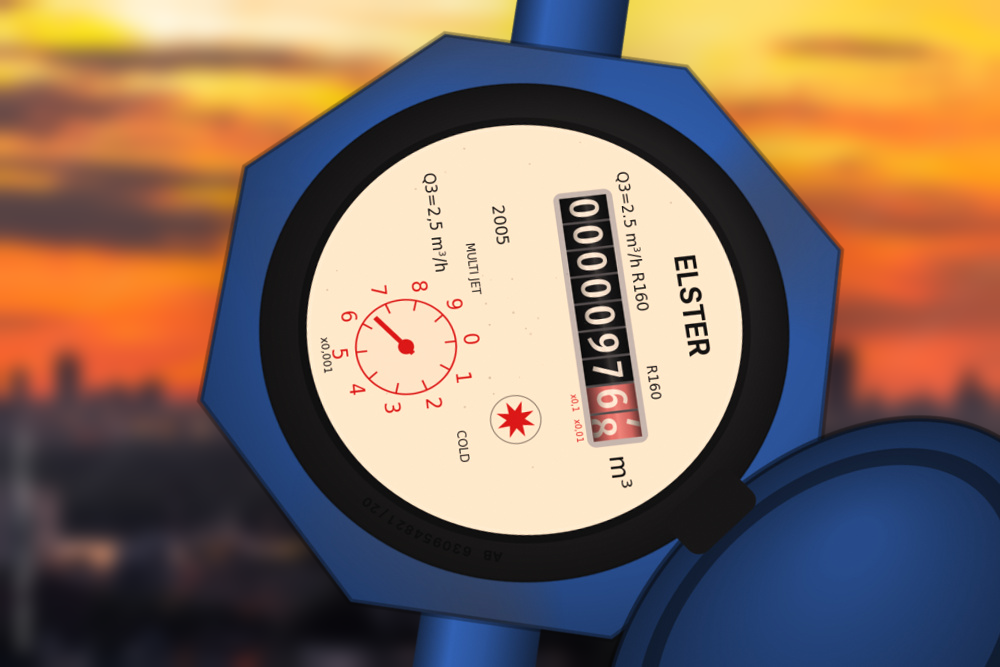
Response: 97.676 m³
